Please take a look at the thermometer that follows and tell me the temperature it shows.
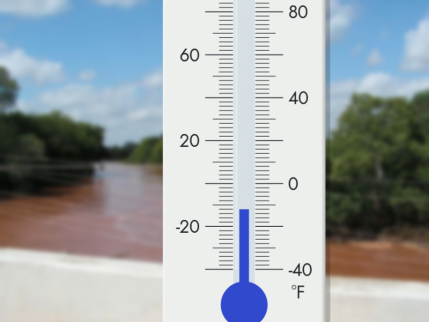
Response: -12 °F
